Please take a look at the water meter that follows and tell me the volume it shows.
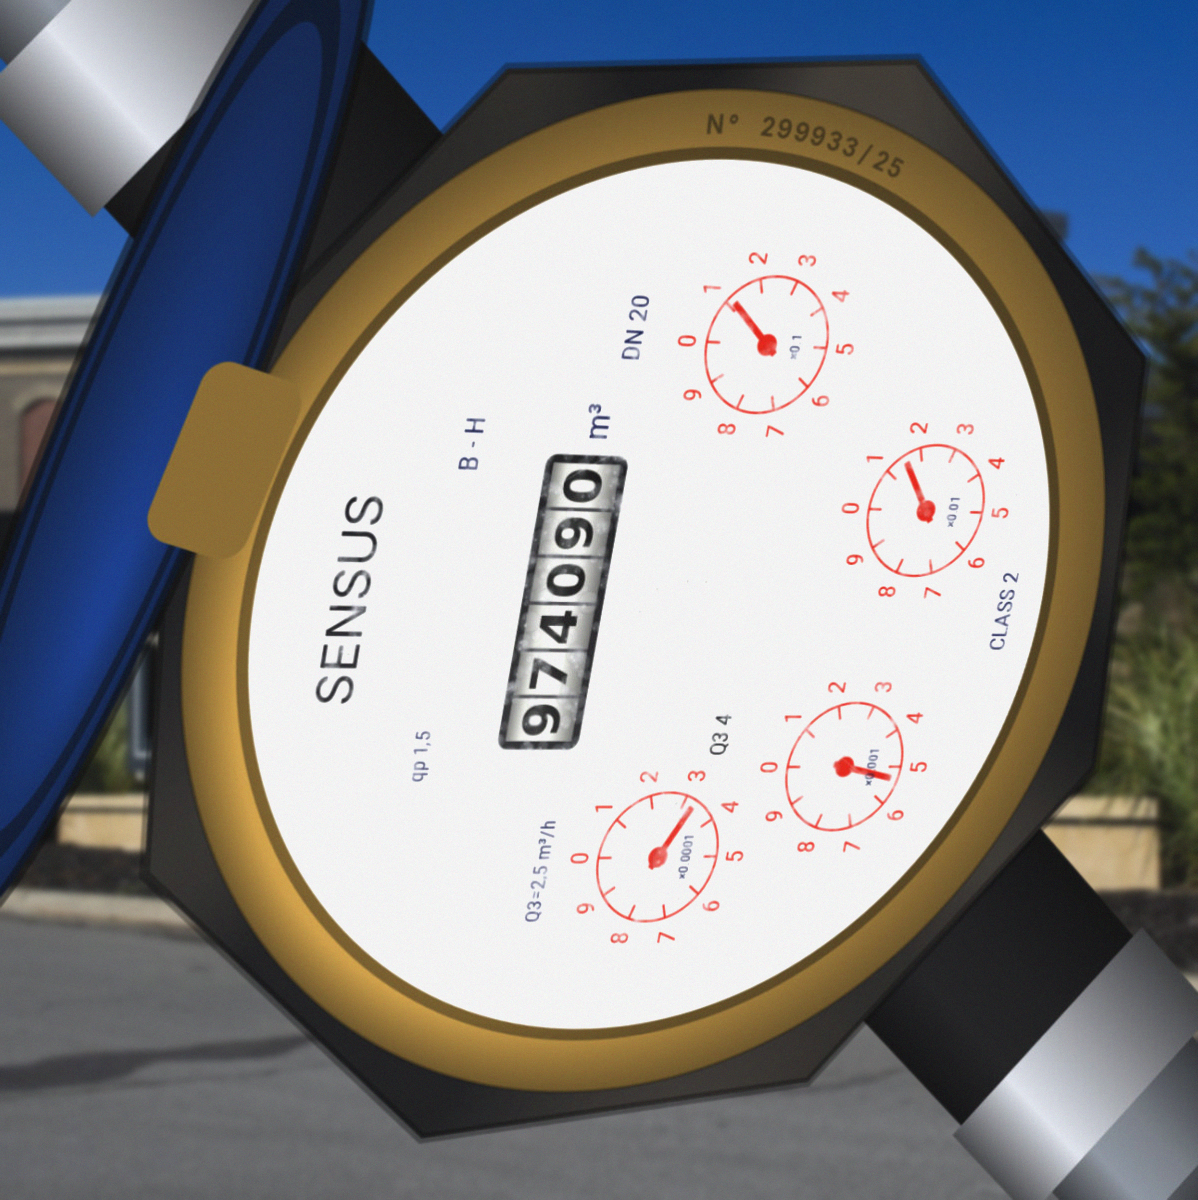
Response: 974090.1153 m³
